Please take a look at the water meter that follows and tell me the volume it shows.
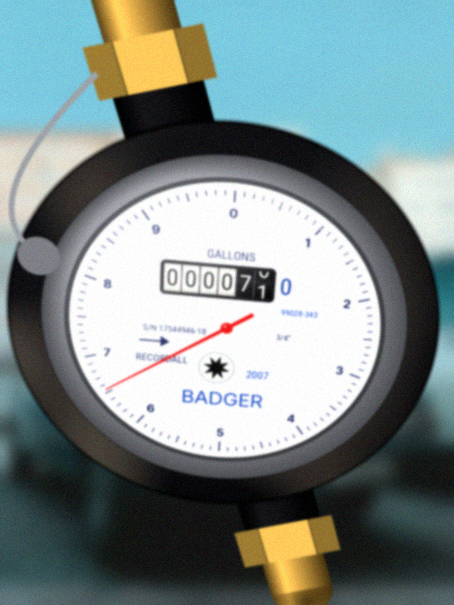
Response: 706.5 gal
